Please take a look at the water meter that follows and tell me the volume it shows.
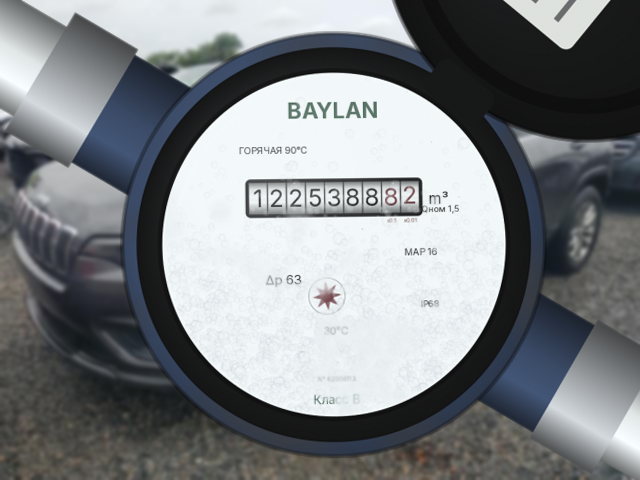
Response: 1225388.82 m³
